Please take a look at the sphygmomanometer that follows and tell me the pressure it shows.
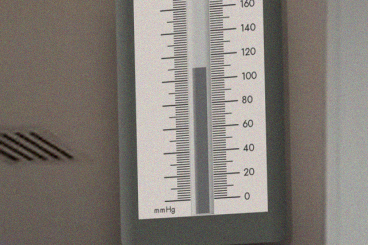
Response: 110 mmHg
